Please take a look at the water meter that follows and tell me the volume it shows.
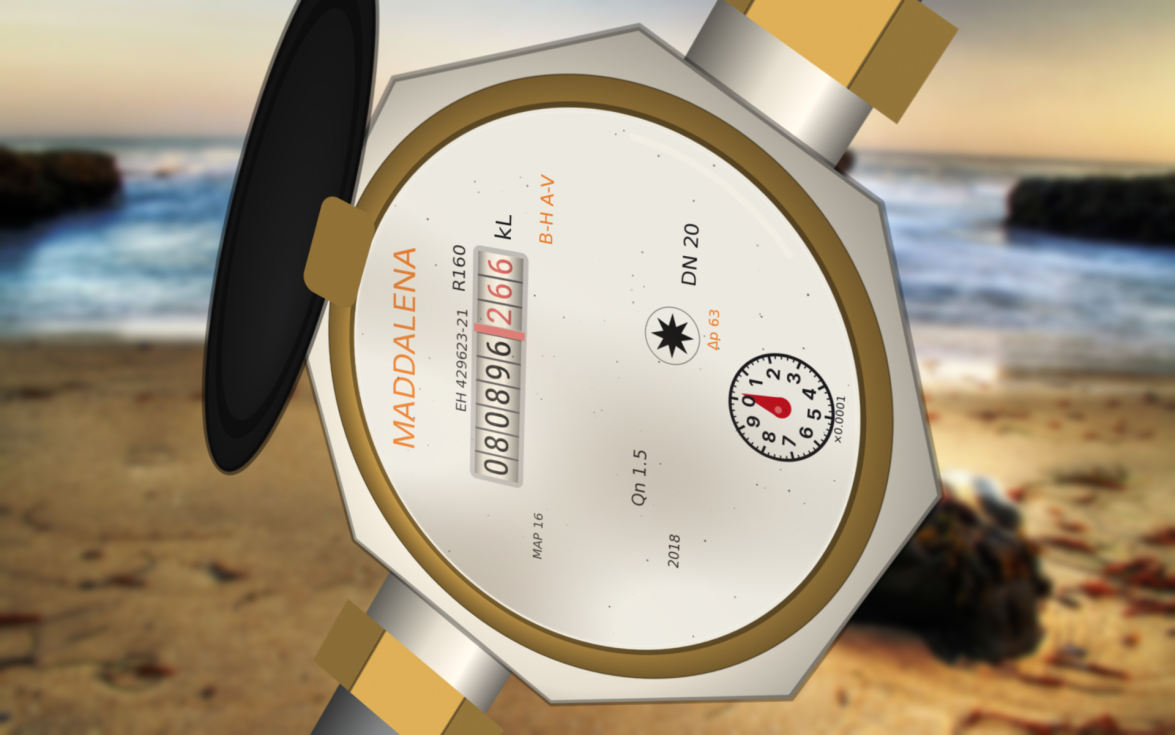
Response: 80896.2660 kL
